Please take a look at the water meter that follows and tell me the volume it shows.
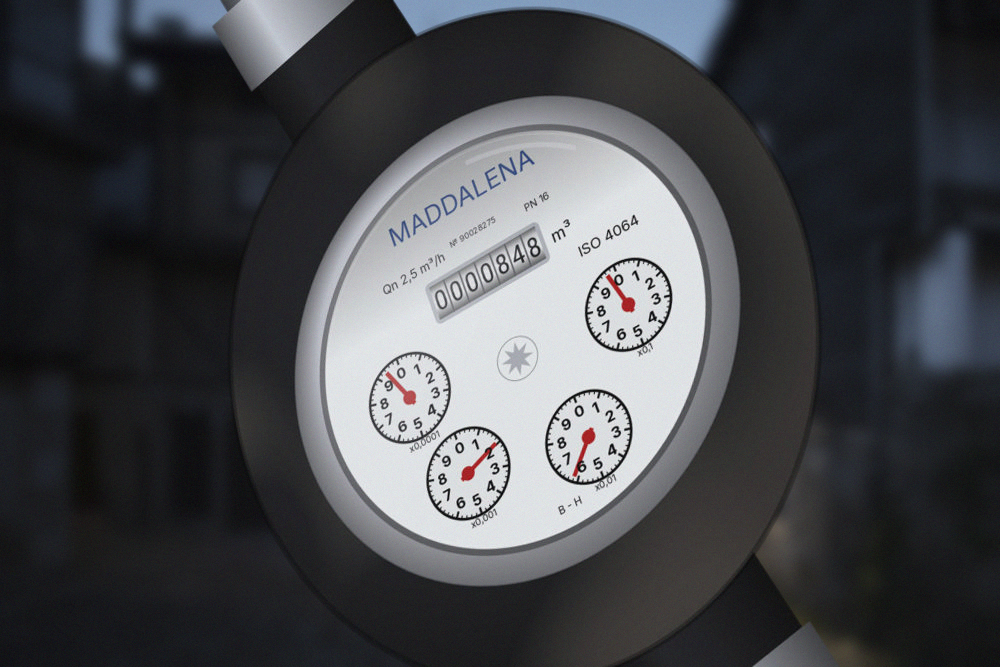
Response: 847.9619 m³
